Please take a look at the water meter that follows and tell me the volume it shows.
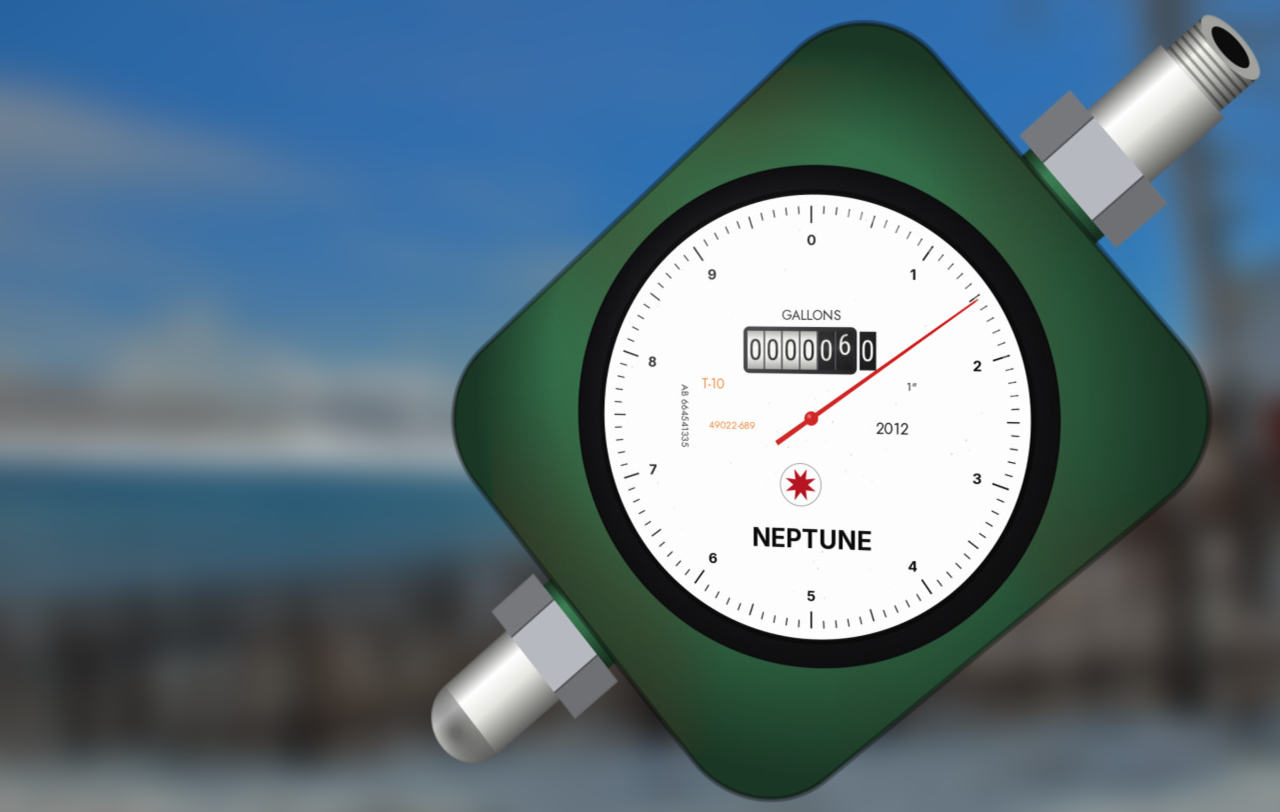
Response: 61.5 gal
